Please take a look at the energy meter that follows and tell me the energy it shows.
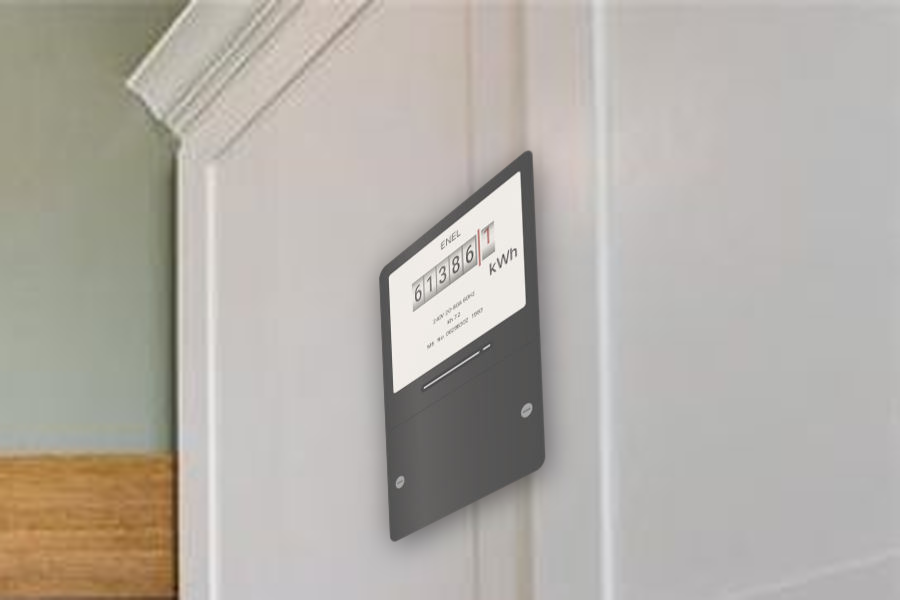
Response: 61386.1 kWh
